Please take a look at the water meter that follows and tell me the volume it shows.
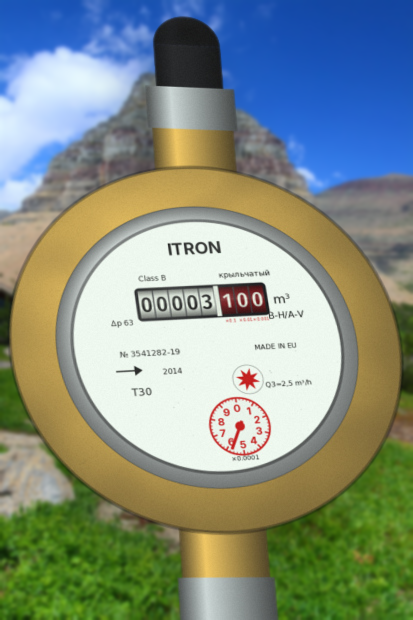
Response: 3.1005 m³
